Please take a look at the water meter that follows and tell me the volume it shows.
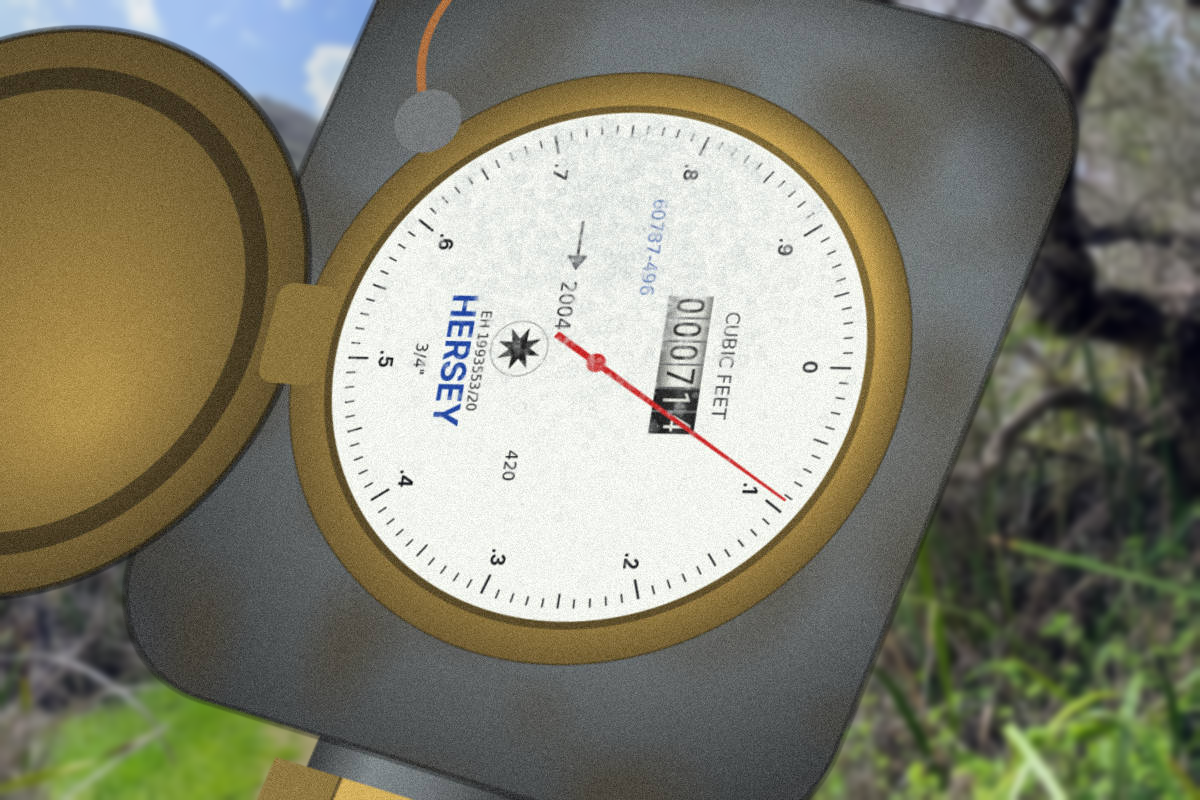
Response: 714.09 ft³
